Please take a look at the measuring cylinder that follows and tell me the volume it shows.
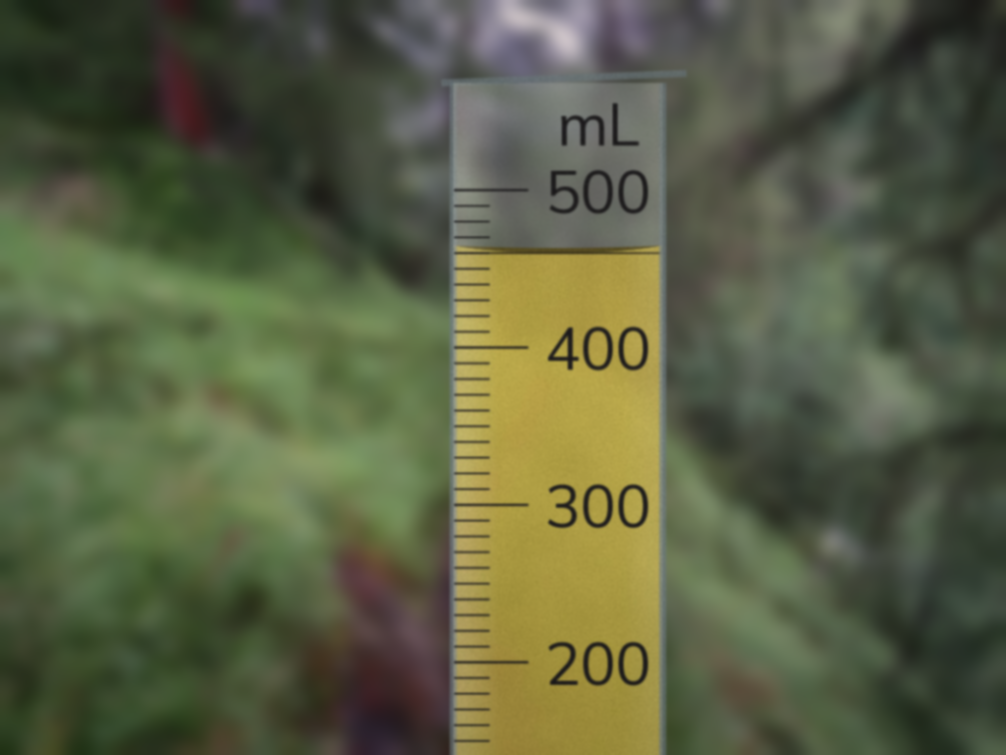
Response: 460 mL
